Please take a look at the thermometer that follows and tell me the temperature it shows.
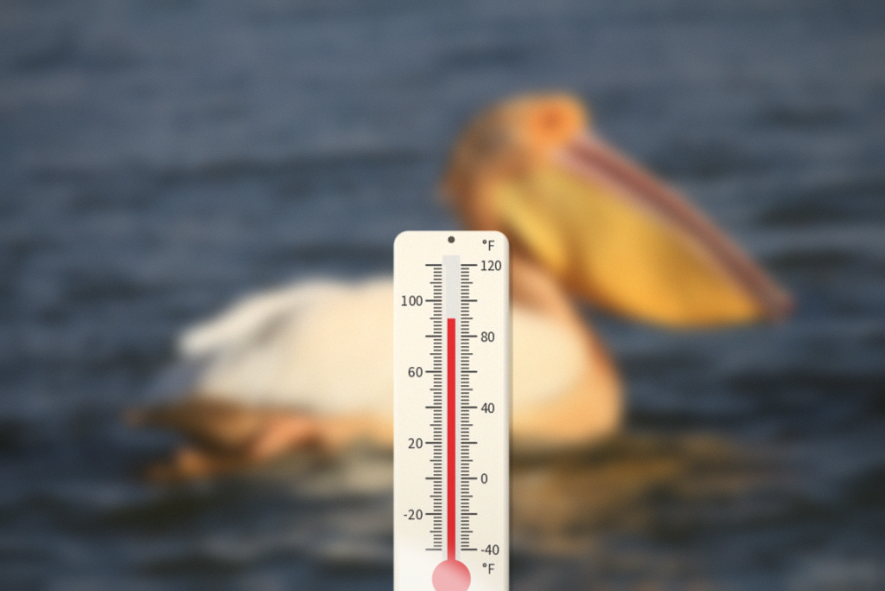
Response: 90 °F
